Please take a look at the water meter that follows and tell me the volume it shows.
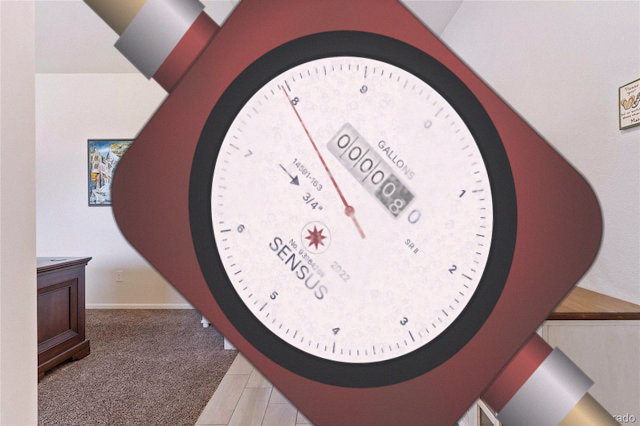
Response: 77.9 gal
